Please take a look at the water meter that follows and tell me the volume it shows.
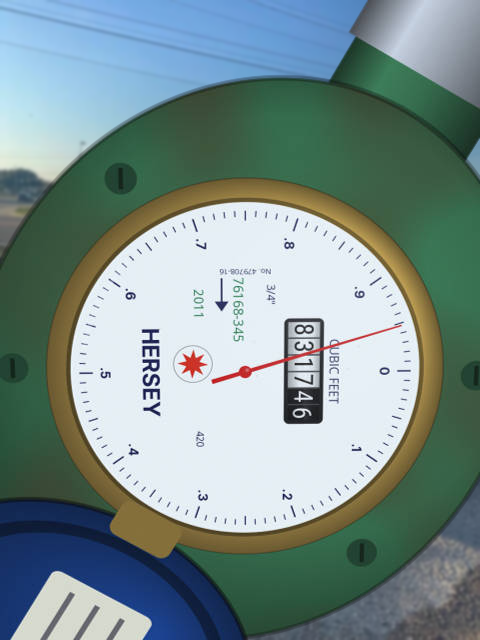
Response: 831745.95 ft³
